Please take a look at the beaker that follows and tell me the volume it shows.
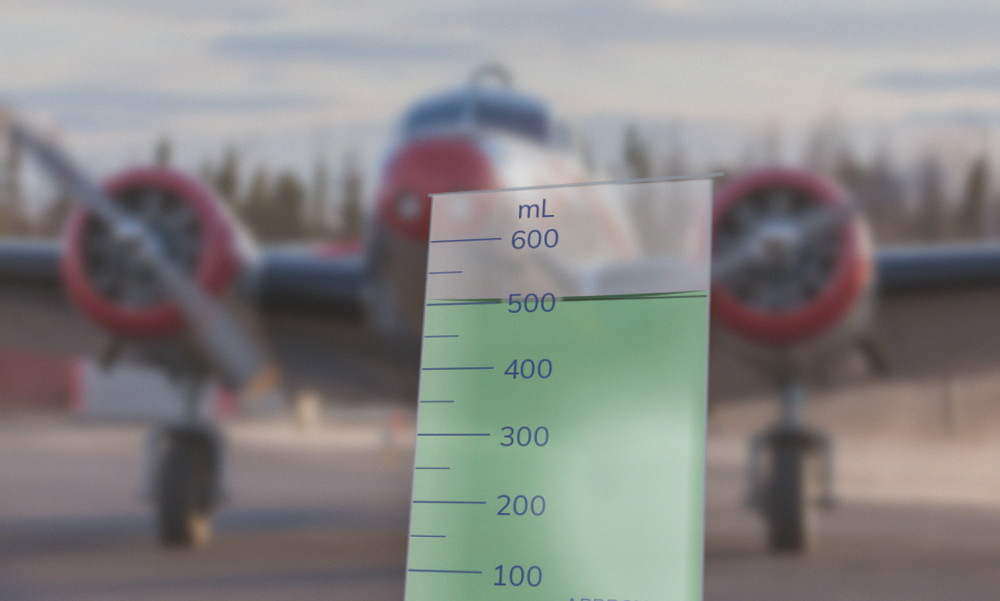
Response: 500 mL
